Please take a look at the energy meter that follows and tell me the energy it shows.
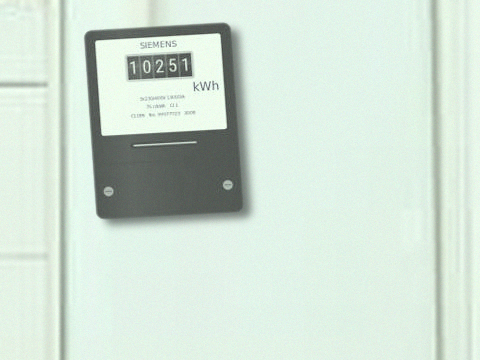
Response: 10251 kWh
